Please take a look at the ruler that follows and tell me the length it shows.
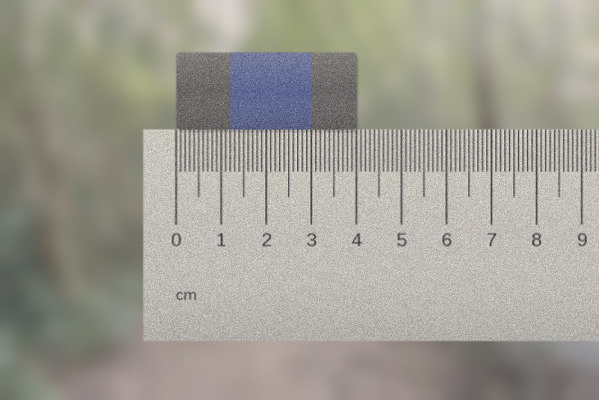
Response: 4 cm
